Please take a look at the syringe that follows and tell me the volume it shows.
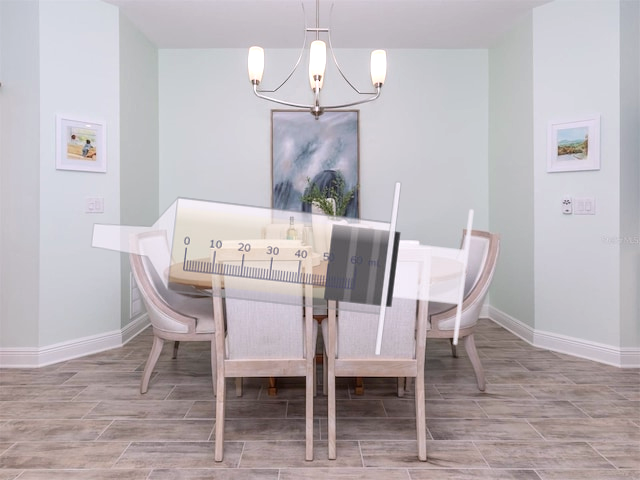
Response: 50 mL
